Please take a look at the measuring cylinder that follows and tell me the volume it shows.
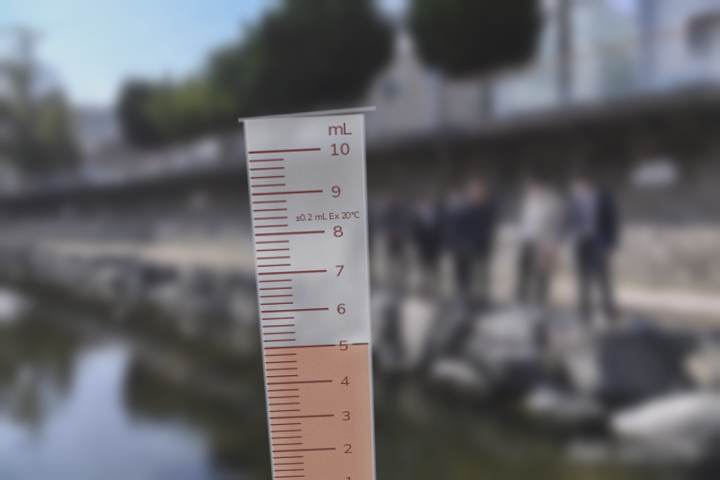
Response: 5 mL
